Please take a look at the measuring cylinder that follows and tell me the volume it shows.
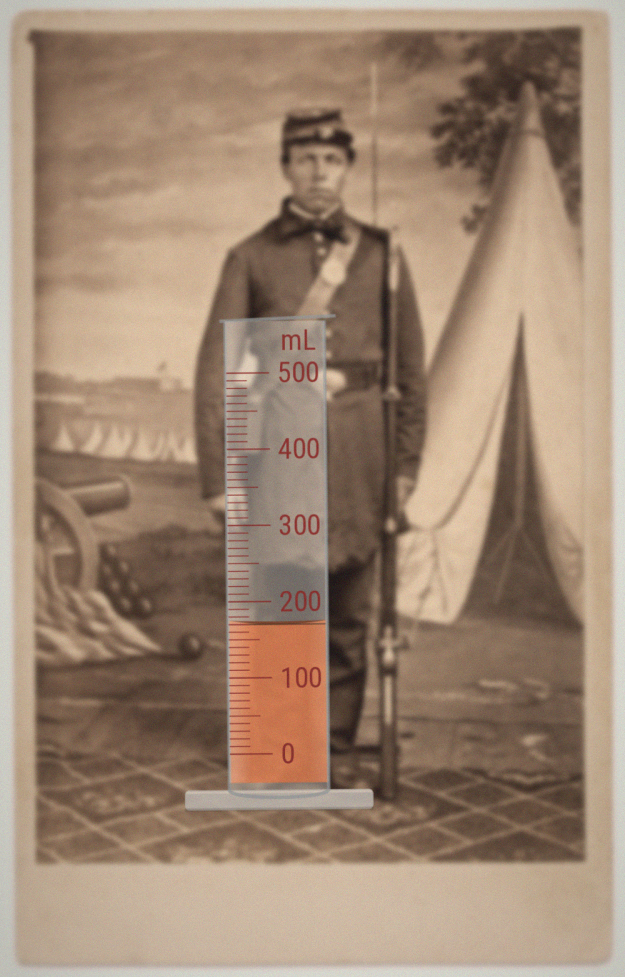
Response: 170 mL
